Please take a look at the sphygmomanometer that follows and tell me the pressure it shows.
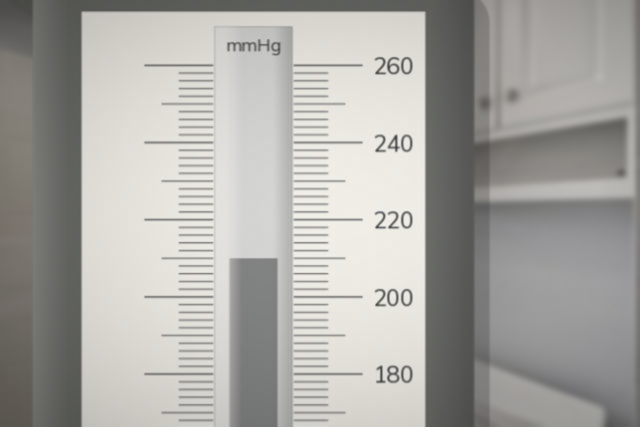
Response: 210 mmHg
